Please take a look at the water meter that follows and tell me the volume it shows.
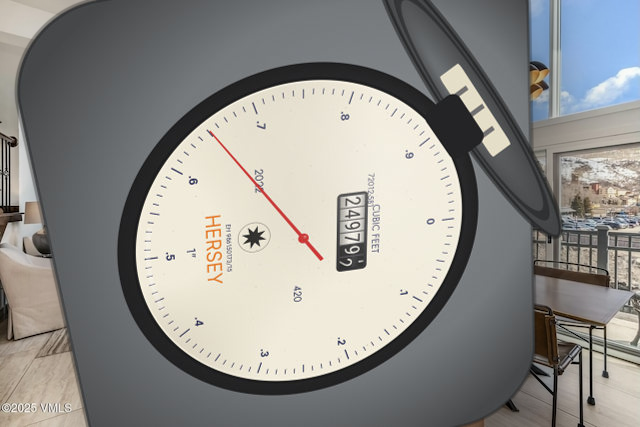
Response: 249791.65 ft³
